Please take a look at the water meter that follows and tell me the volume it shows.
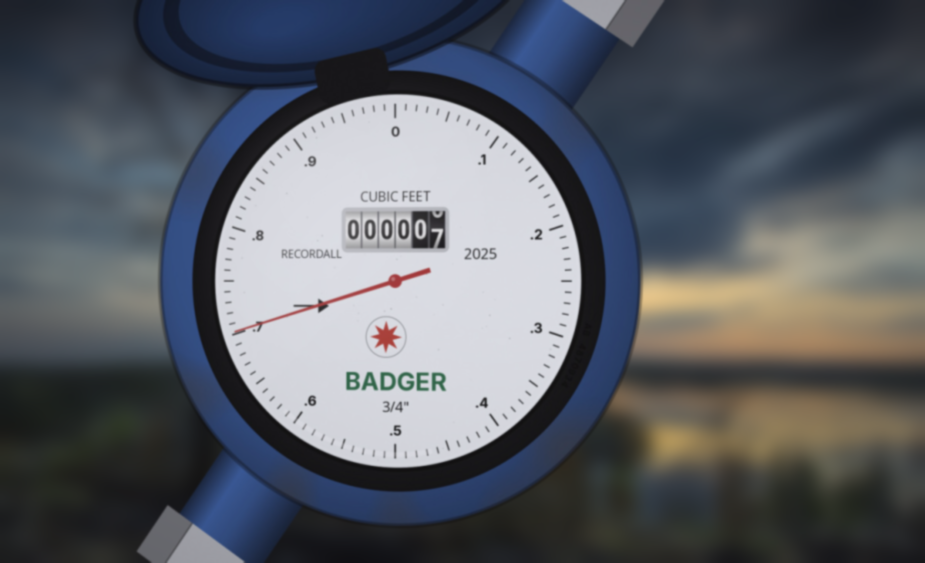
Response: 6.70 ft³
